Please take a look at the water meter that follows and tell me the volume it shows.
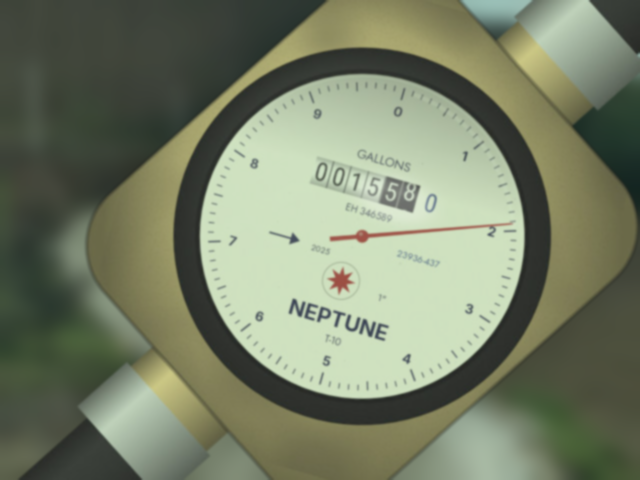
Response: 15581.9 gal
